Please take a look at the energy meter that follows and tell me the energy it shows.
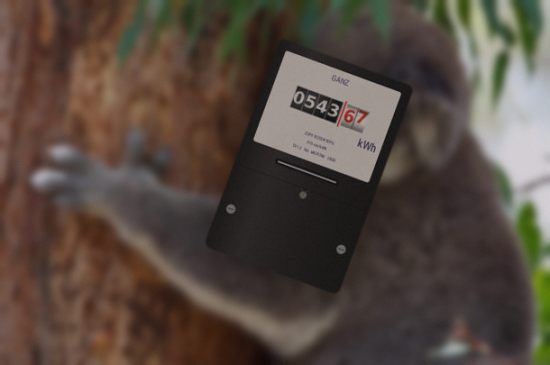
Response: 543.67 kWh
